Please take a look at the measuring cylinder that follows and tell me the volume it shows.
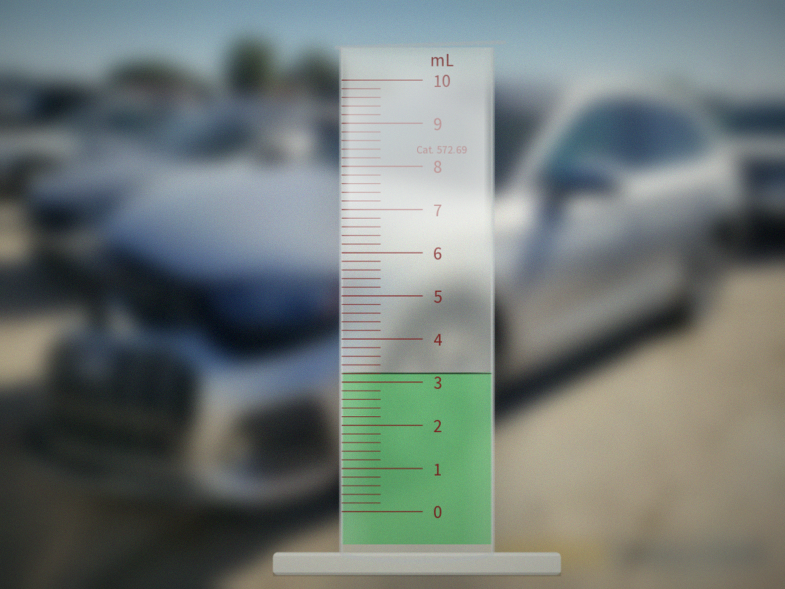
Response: 3.2 mL
